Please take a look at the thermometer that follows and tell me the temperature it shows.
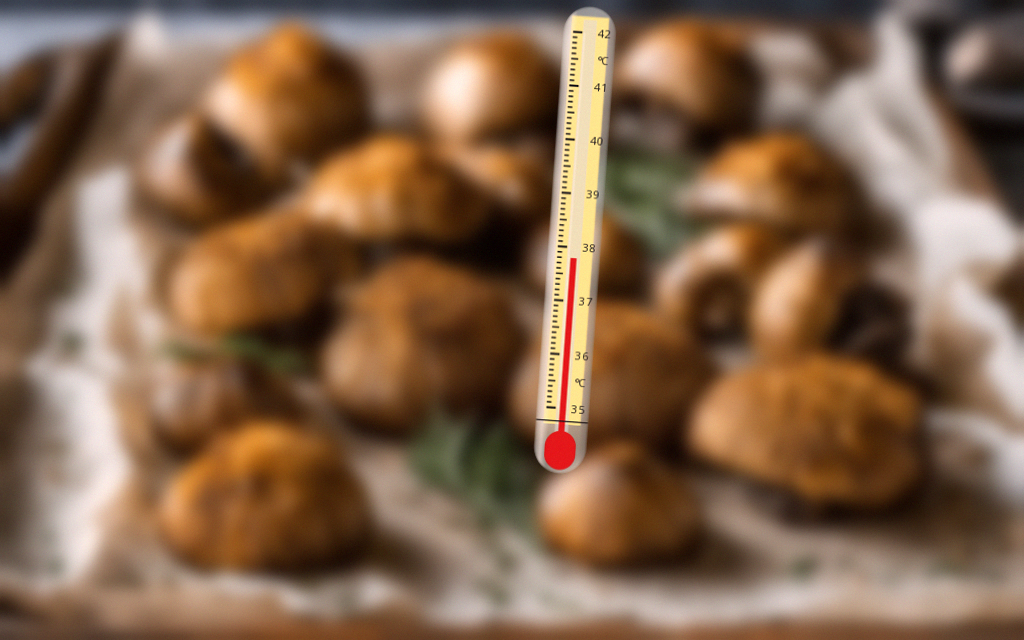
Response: 37.8 °C
